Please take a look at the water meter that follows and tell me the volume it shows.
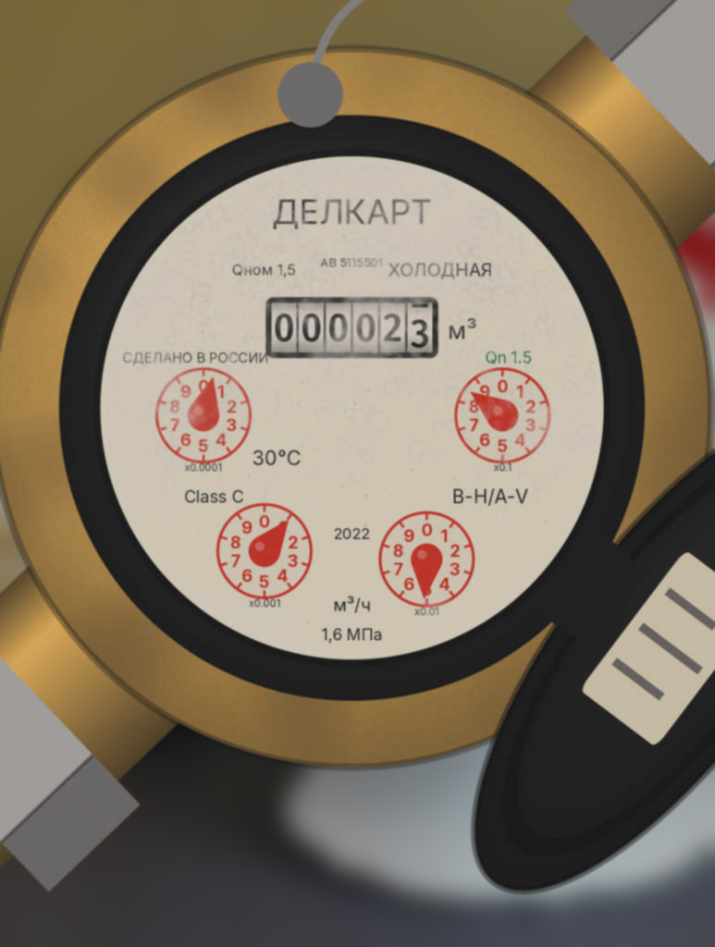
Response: 22.8510 m³
